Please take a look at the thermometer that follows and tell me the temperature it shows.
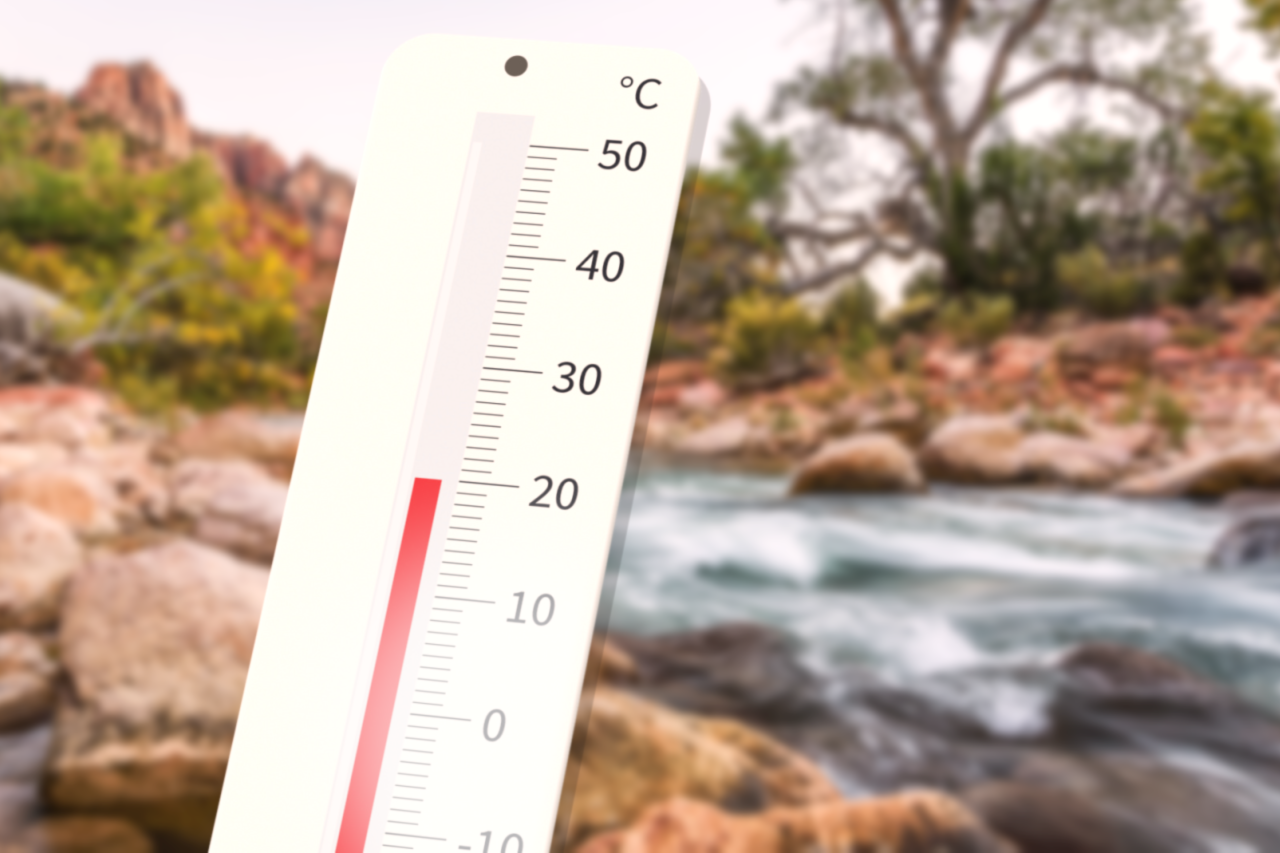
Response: 20 °C
